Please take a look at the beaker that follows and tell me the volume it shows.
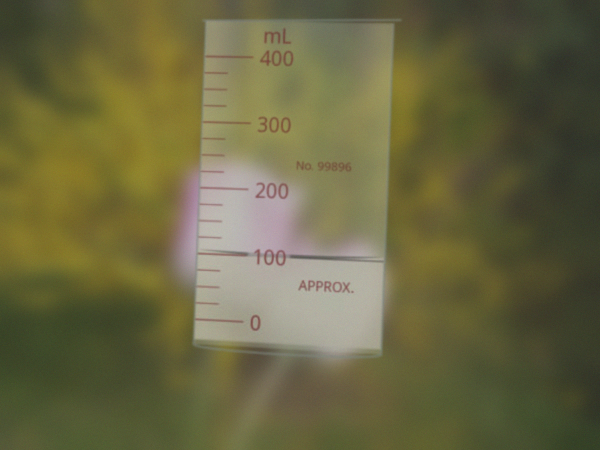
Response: 100 mL
